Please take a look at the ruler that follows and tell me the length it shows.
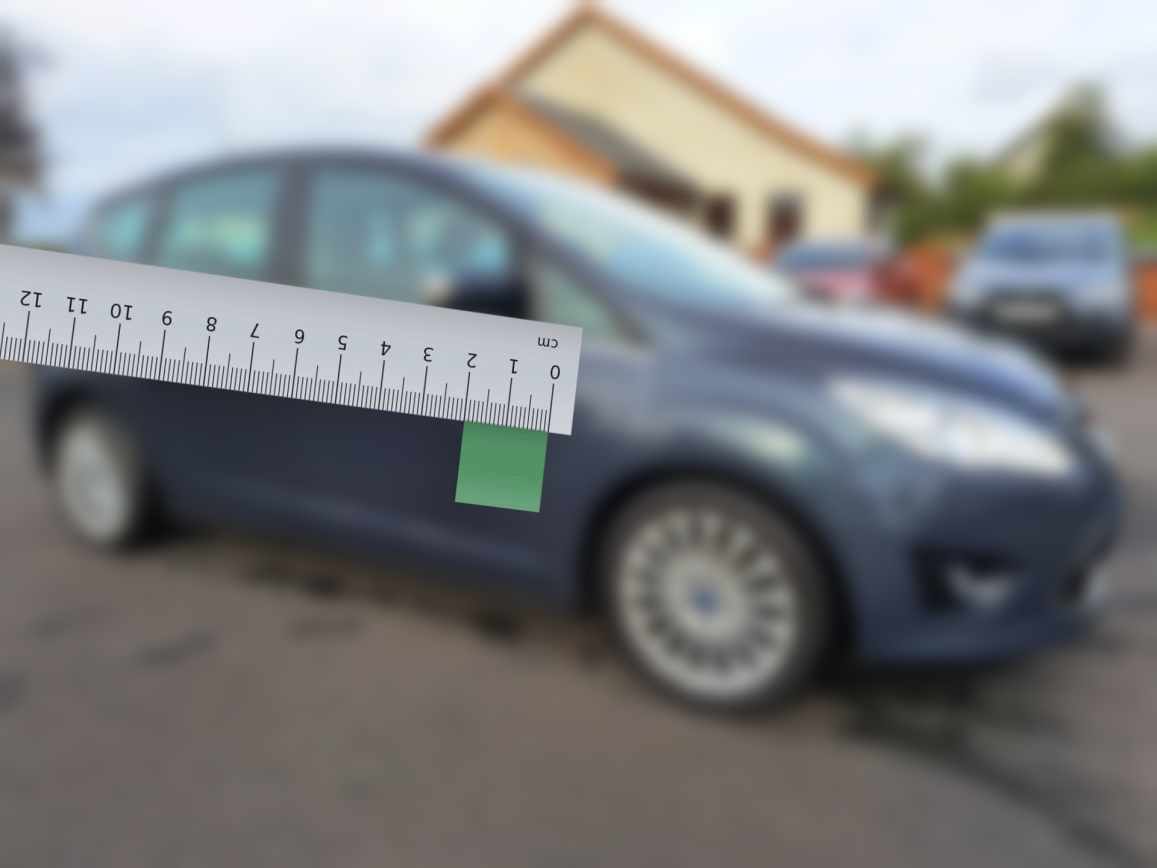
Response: 2 cm
